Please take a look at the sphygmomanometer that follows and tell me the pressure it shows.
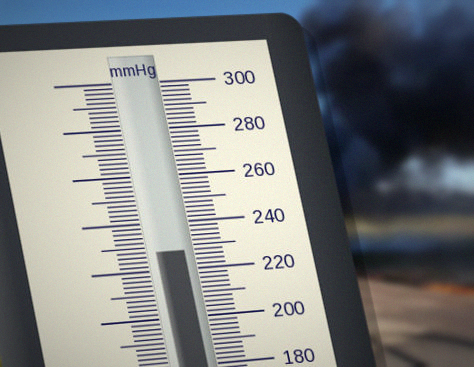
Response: 228 mmHg
